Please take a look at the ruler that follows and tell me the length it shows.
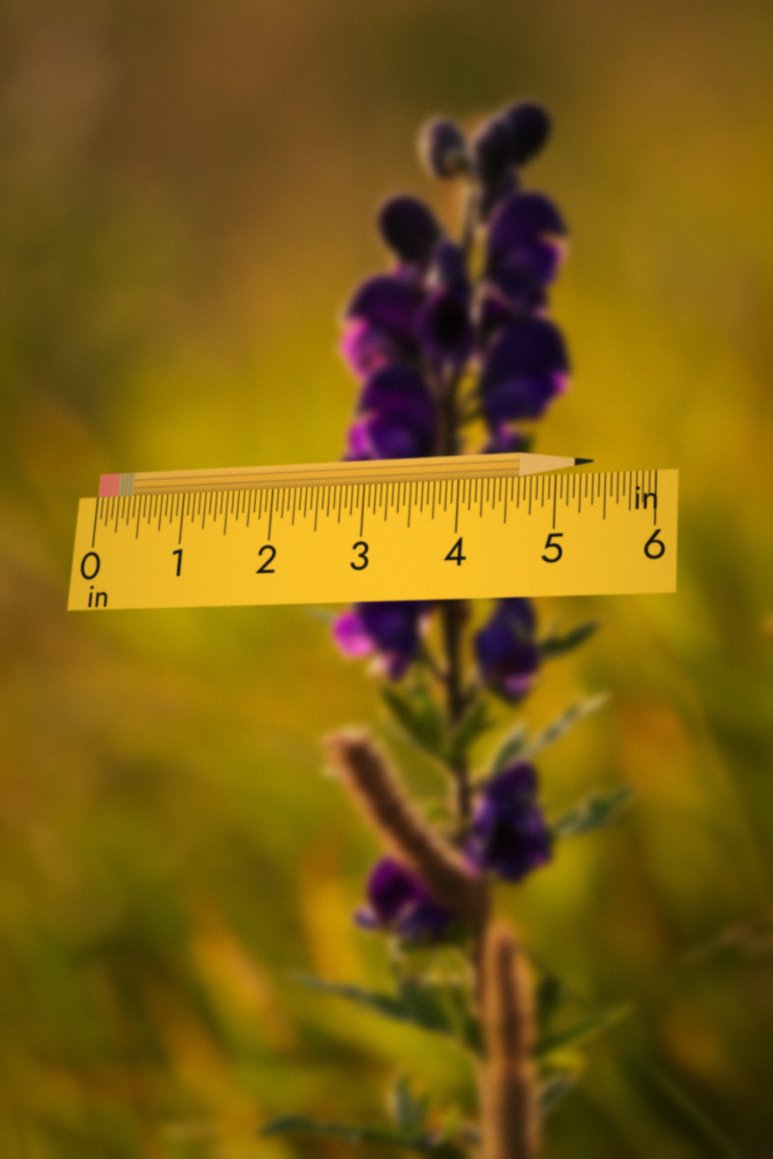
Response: 5.375 in
